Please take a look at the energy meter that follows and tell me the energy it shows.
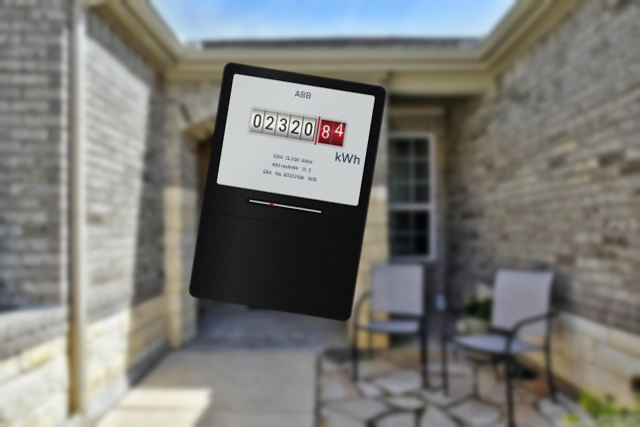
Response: 2320.84 kWh
